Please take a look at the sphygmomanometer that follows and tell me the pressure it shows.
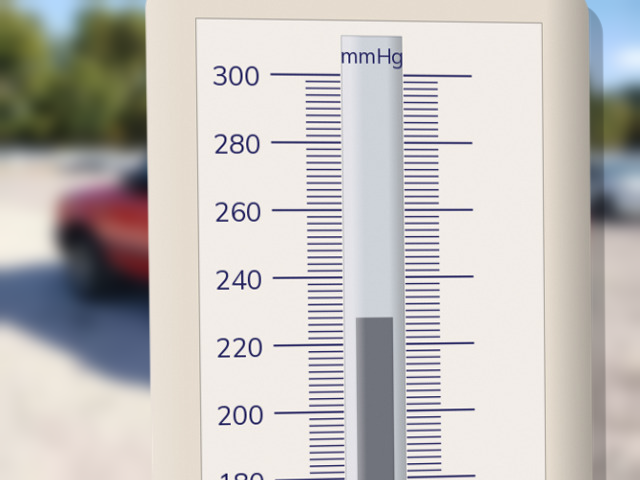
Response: 228 mmHg
